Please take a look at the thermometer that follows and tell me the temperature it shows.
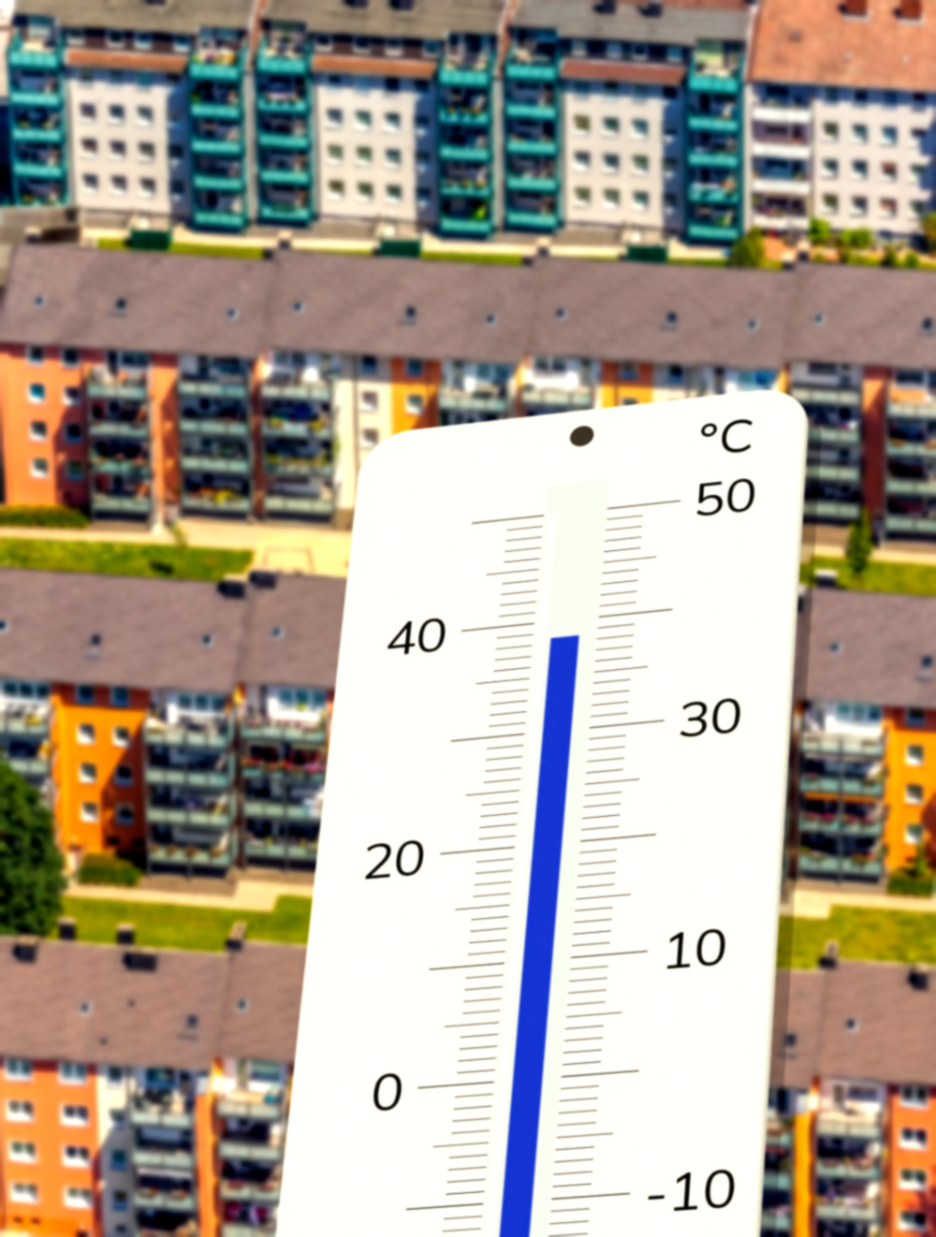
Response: 38.5 °C
